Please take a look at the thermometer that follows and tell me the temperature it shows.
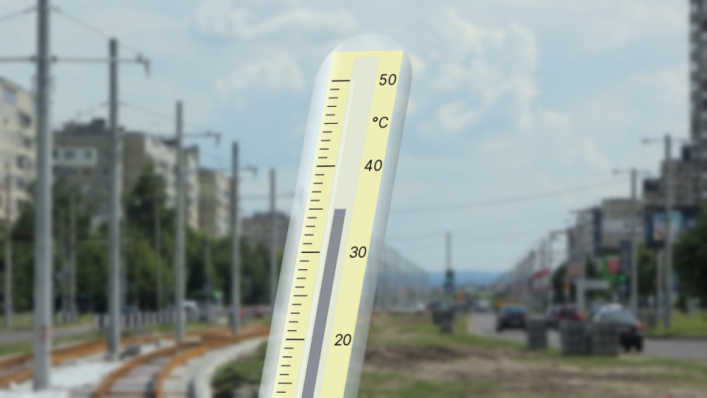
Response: 35 °C
